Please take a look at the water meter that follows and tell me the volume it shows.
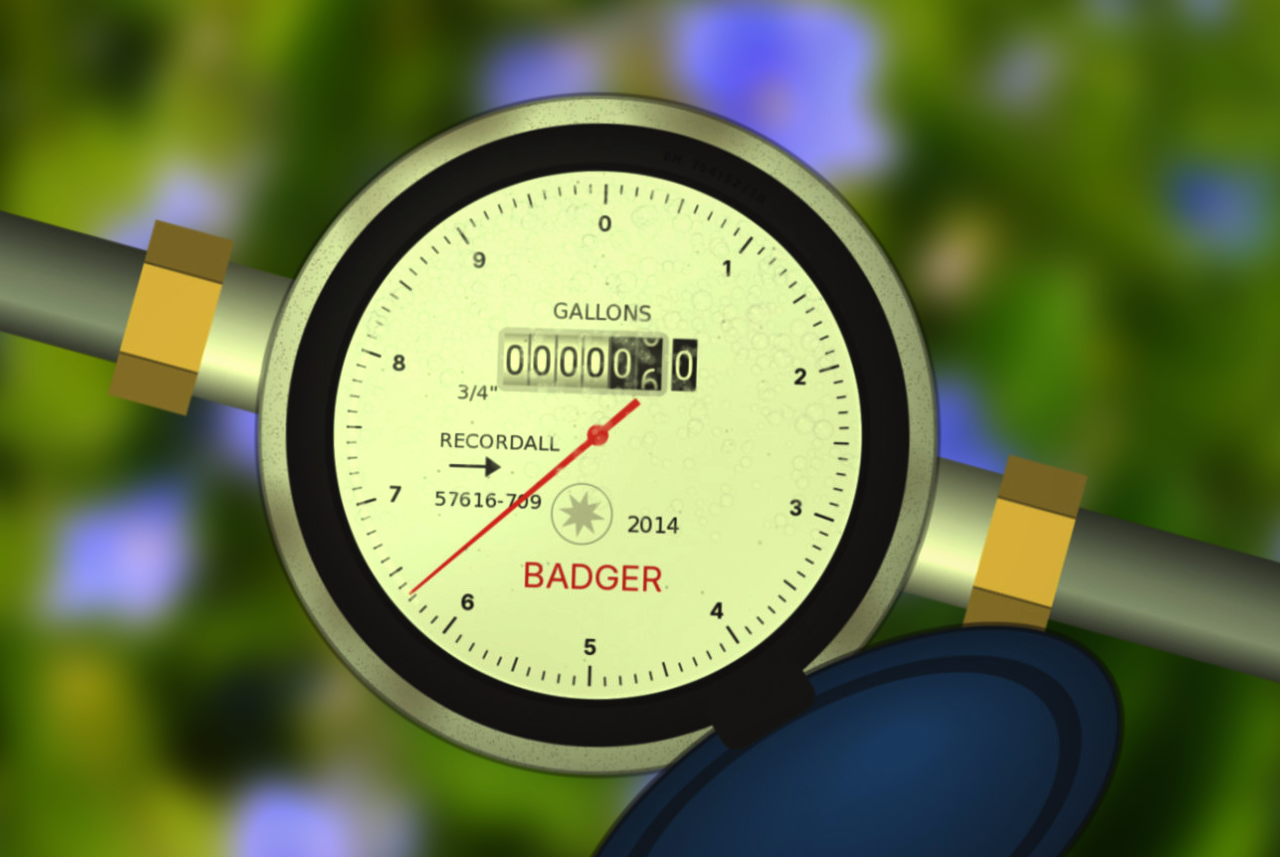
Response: 56.3 gal
